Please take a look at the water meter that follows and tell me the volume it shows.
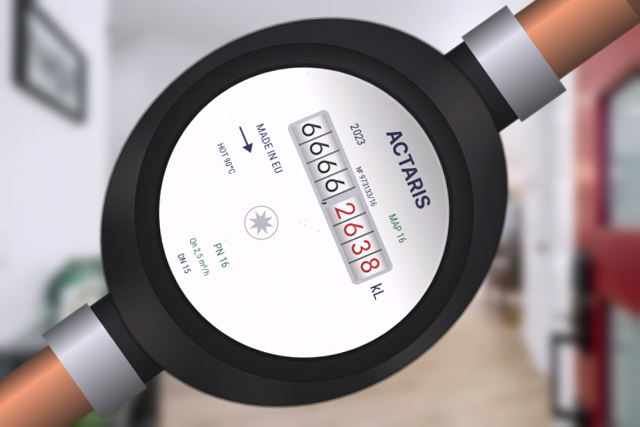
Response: 6666.2638 kL
